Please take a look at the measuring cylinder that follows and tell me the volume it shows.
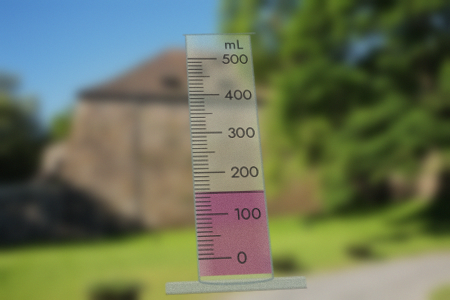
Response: 150 mL
